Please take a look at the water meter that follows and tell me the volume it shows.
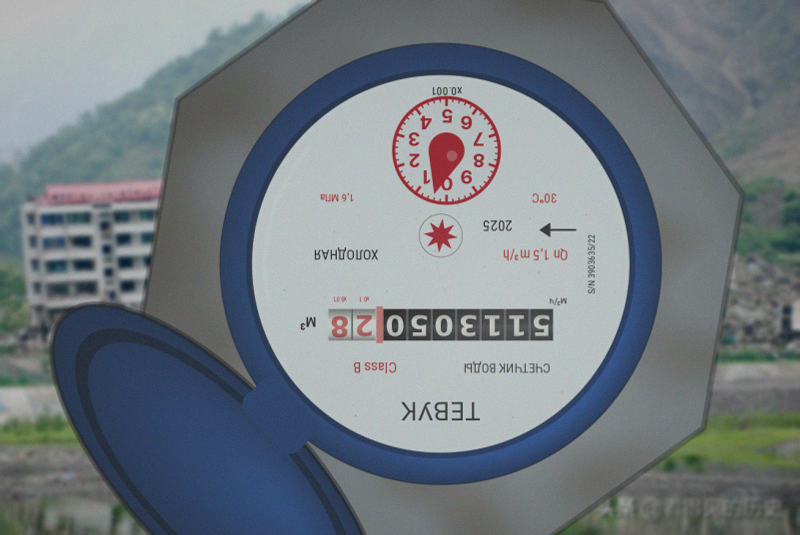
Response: 5113050.280 m³
